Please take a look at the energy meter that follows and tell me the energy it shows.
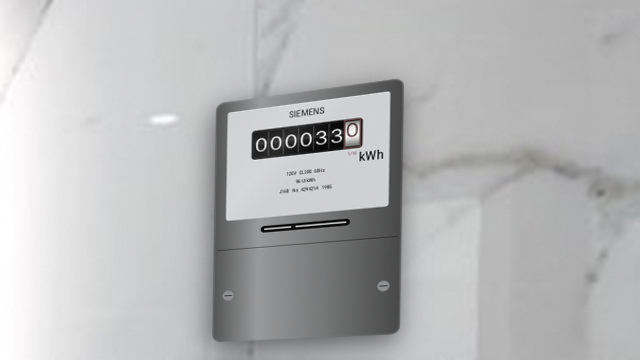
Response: 33.0 kWh
